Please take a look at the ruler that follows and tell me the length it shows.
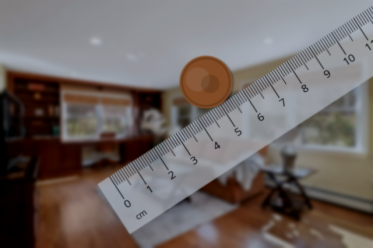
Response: 2 cm
